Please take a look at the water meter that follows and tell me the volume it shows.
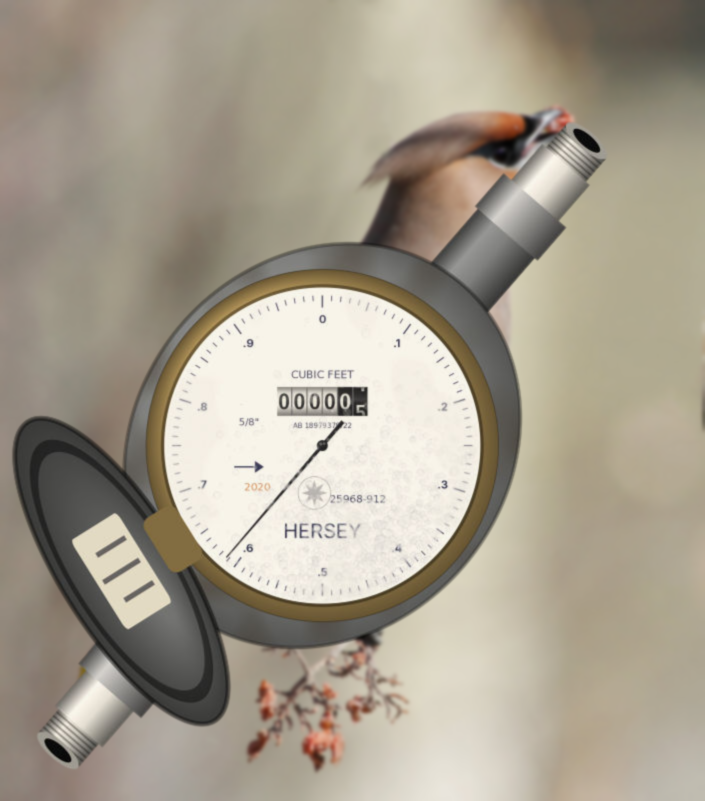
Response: 4.61 ft³
